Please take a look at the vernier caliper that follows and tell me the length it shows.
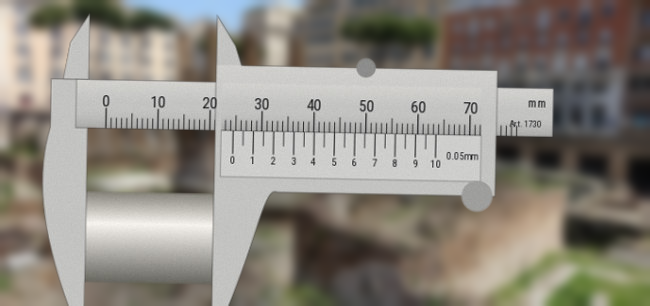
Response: 24.5 mm
